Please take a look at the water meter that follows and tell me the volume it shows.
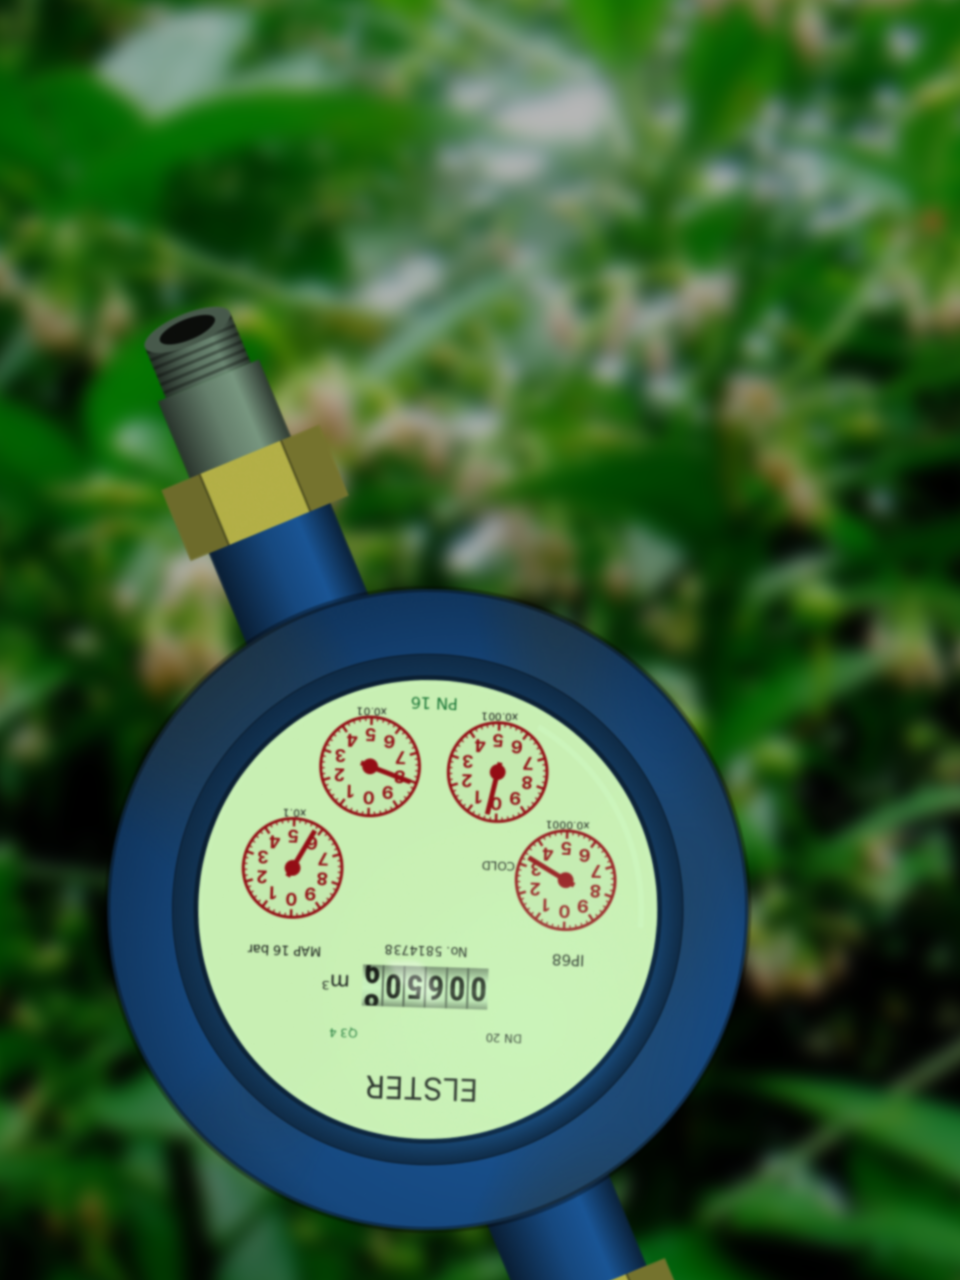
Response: 6508.5803 m³
